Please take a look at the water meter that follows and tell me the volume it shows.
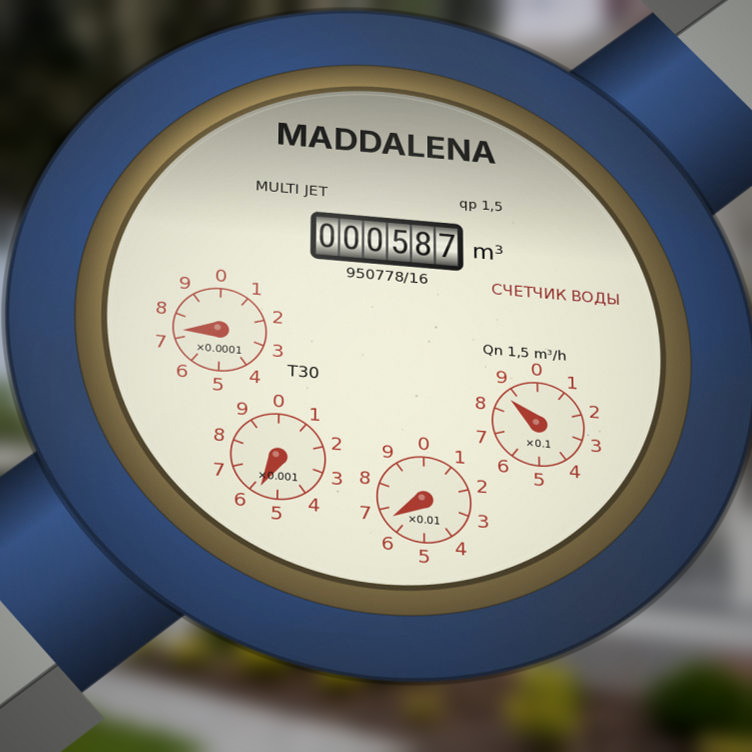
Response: 587.8657 m³
